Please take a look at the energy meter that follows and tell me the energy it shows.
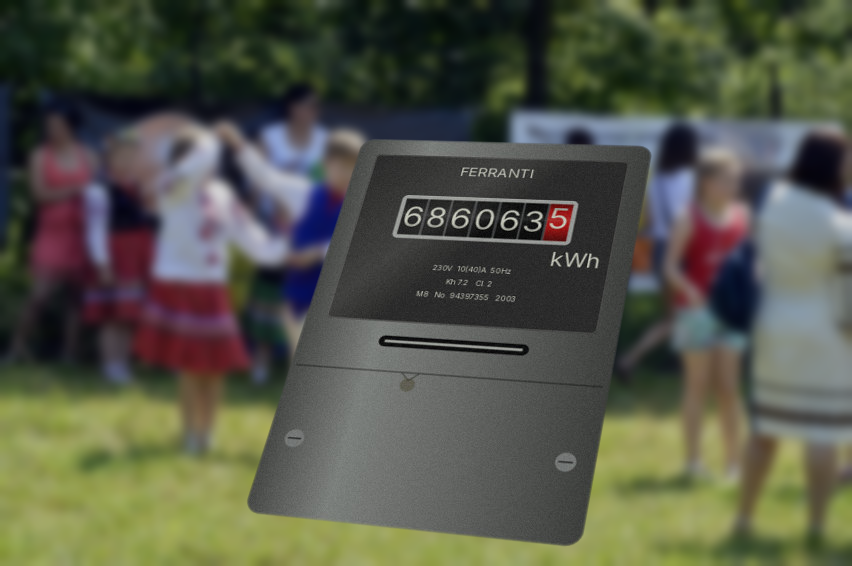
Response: 686063.5 kWh
